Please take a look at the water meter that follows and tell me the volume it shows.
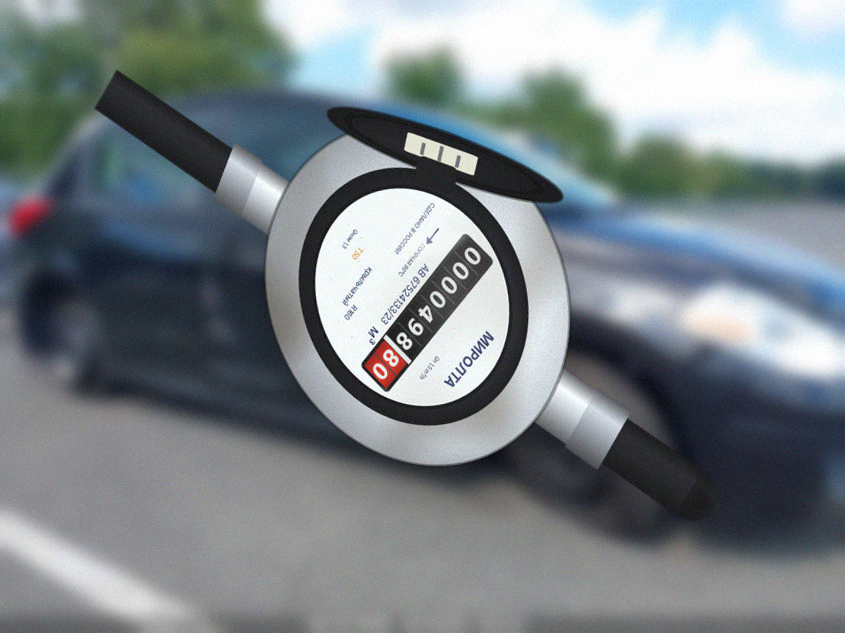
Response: 498.80 m³
